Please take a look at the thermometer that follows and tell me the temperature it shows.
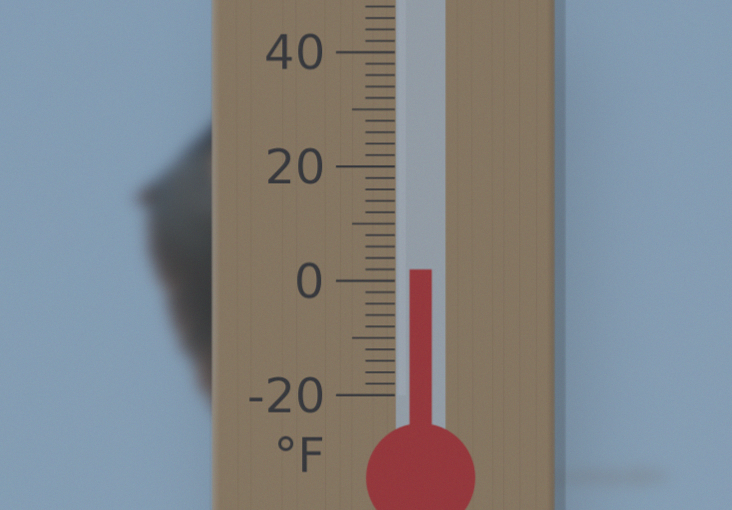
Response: 2 °F
